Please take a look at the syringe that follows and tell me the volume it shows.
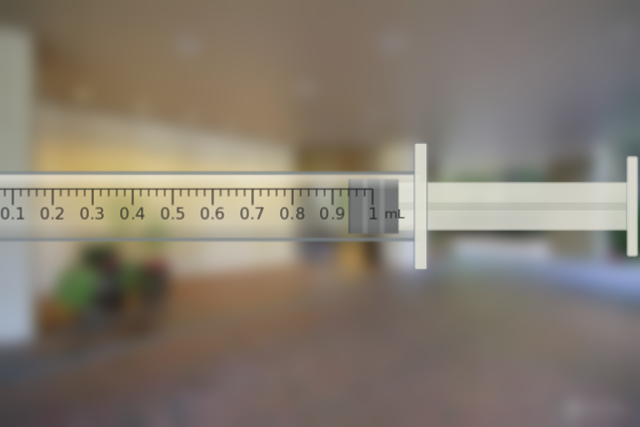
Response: 0.94 mL
